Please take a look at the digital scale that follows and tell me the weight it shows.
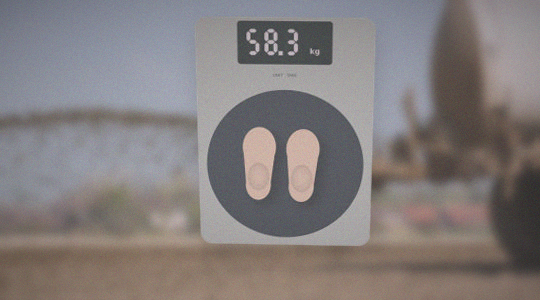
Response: 58.3 kg
